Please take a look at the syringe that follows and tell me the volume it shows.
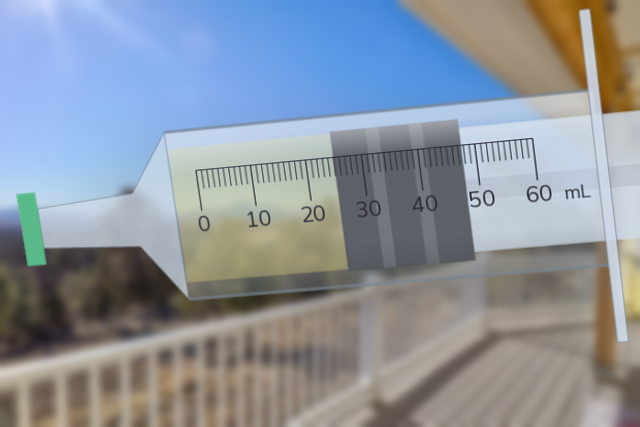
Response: 25 mL
